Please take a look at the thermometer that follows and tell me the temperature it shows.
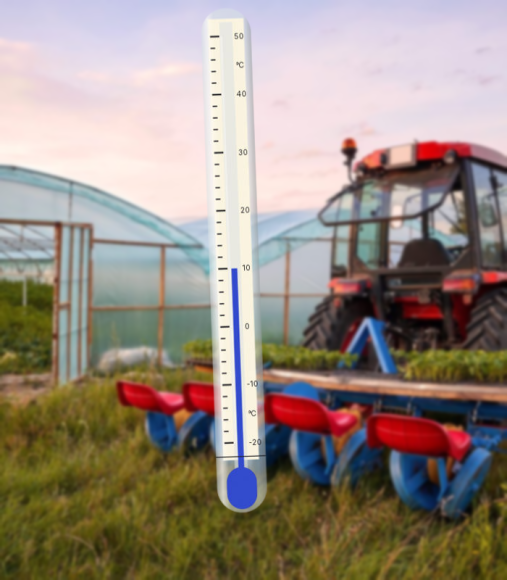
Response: 10 °C
